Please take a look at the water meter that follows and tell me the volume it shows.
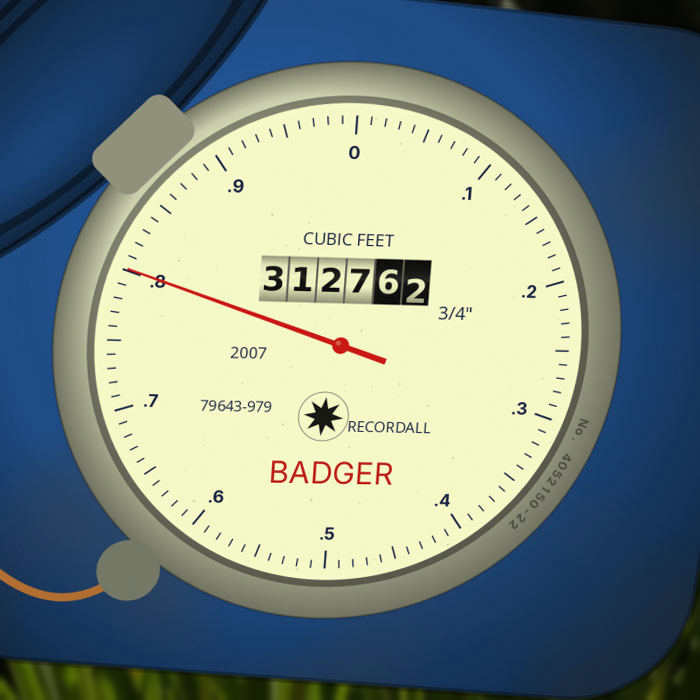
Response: 312761.80 ft³
